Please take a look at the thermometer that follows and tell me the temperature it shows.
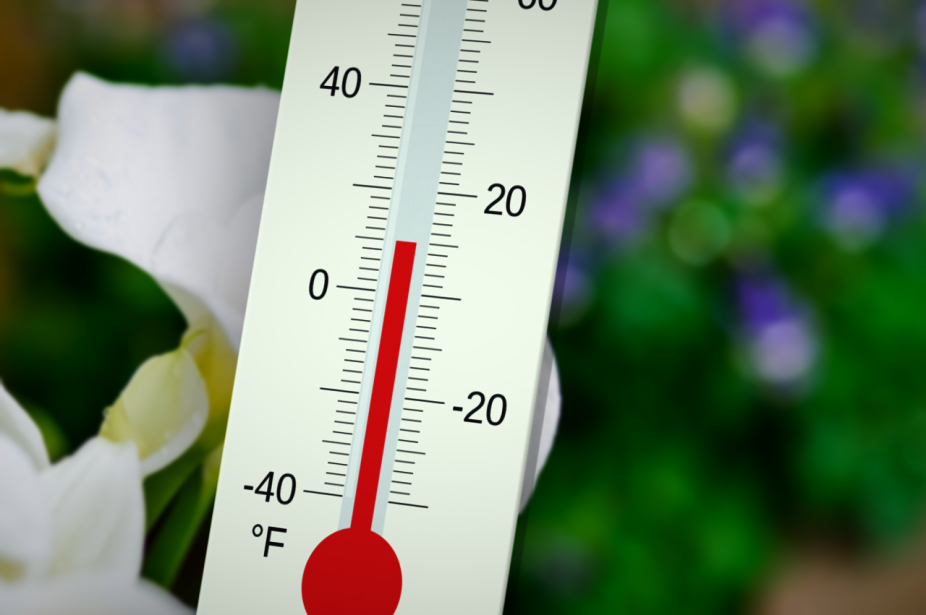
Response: 10 °F
